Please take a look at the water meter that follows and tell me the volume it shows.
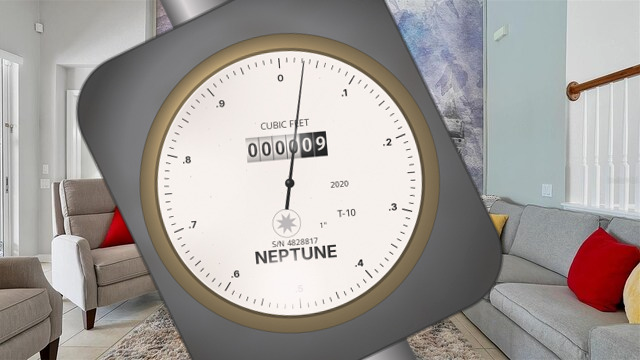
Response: 9.03 ft³
